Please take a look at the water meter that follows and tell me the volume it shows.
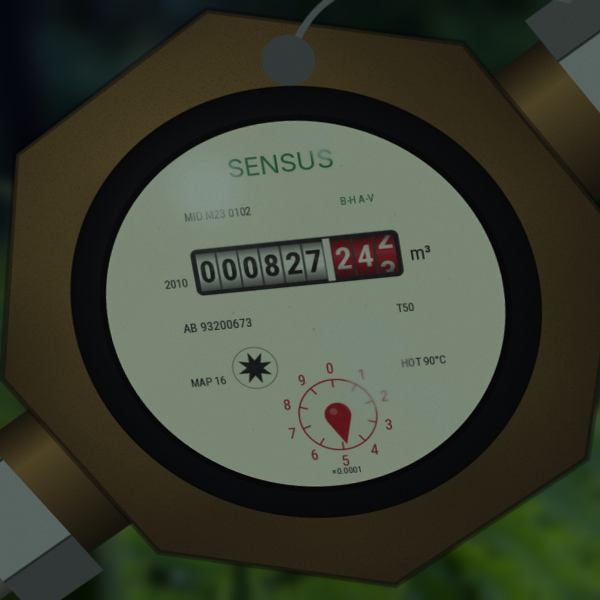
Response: 827.2424 m³
